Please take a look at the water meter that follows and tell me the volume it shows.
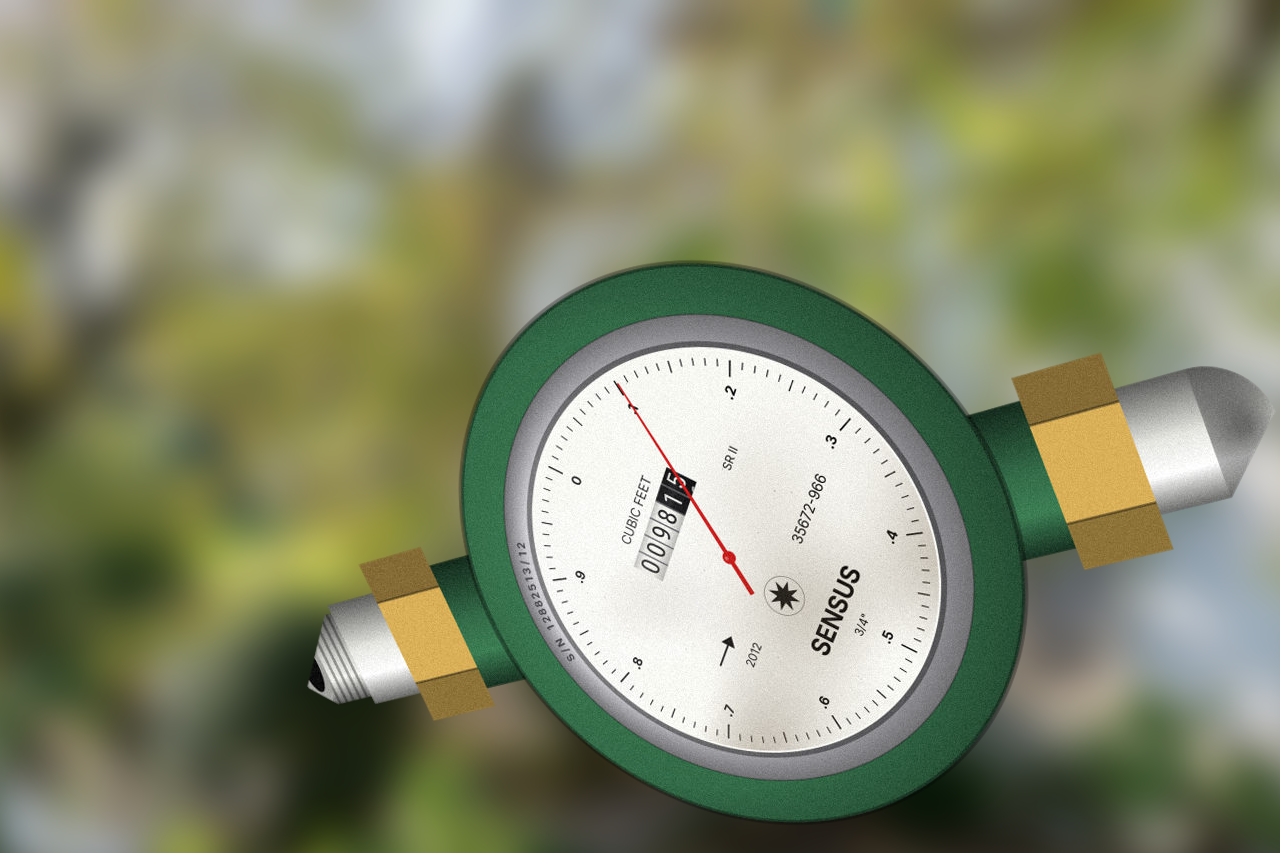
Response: 9815.10 ft³
